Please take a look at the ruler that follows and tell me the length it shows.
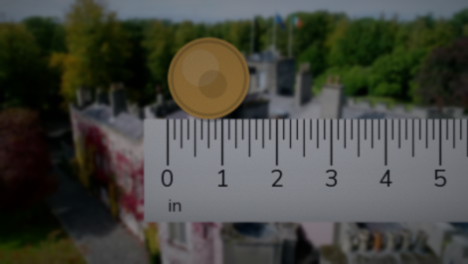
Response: 1.5 in
